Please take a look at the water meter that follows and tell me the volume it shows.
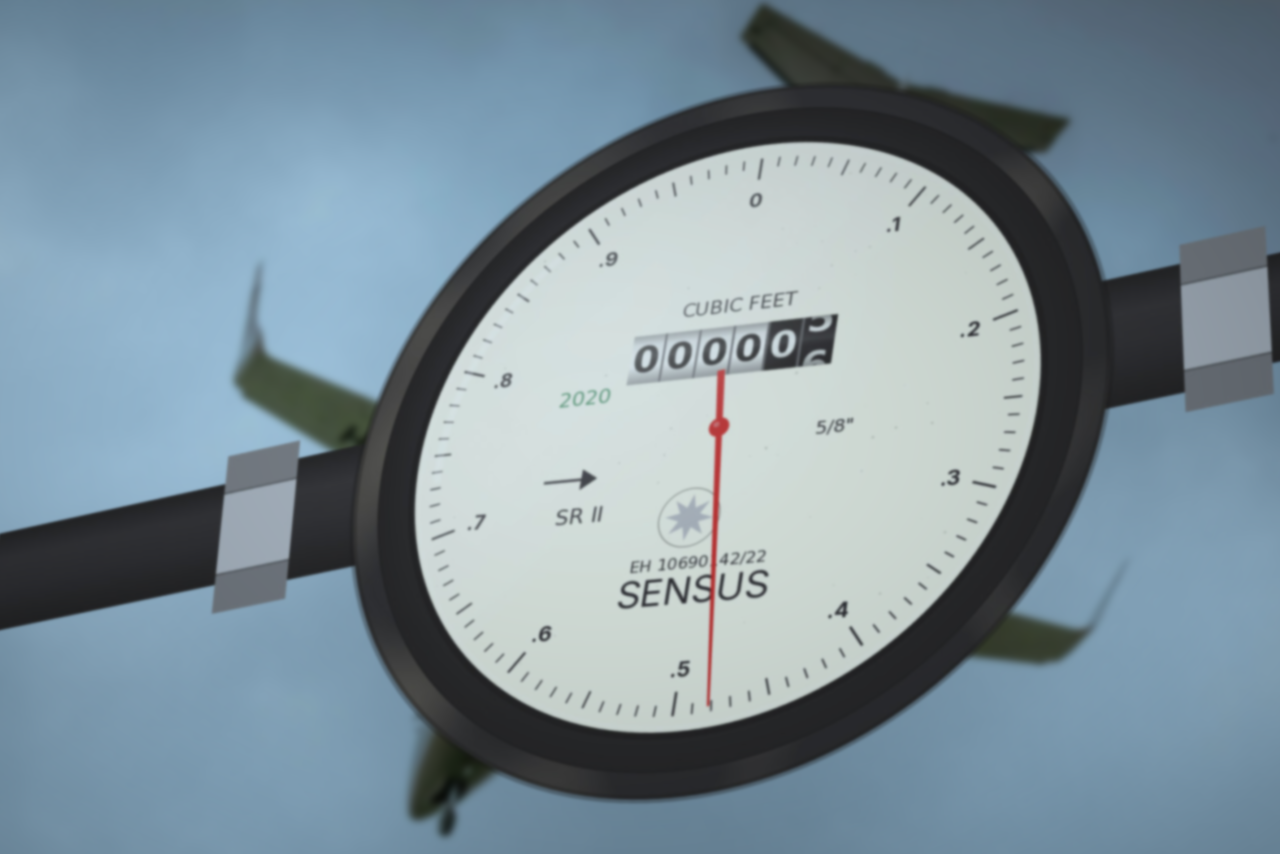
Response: 5.48 ft³
